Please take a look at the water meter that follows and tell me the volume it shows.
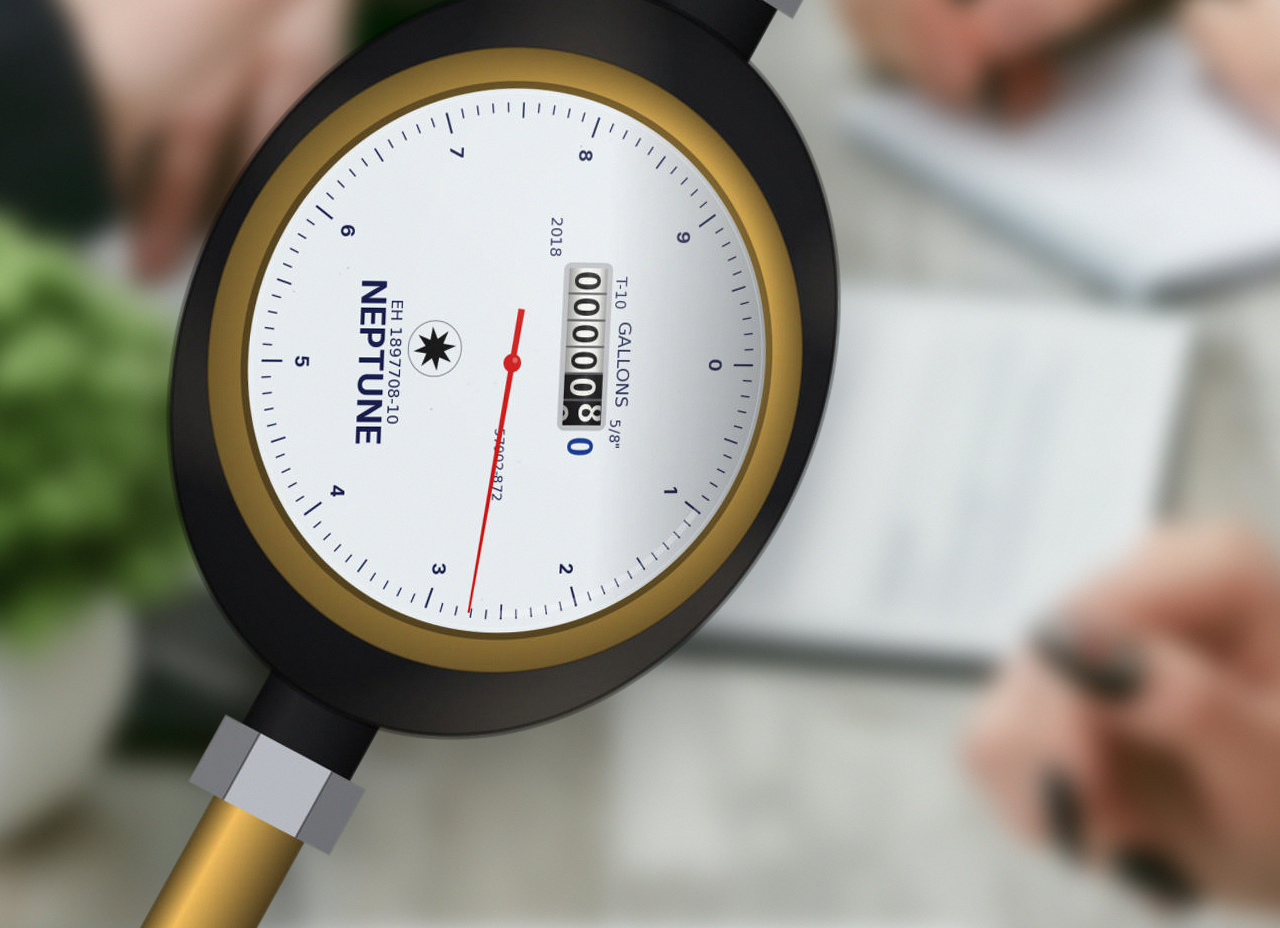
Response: 82.7 gal
